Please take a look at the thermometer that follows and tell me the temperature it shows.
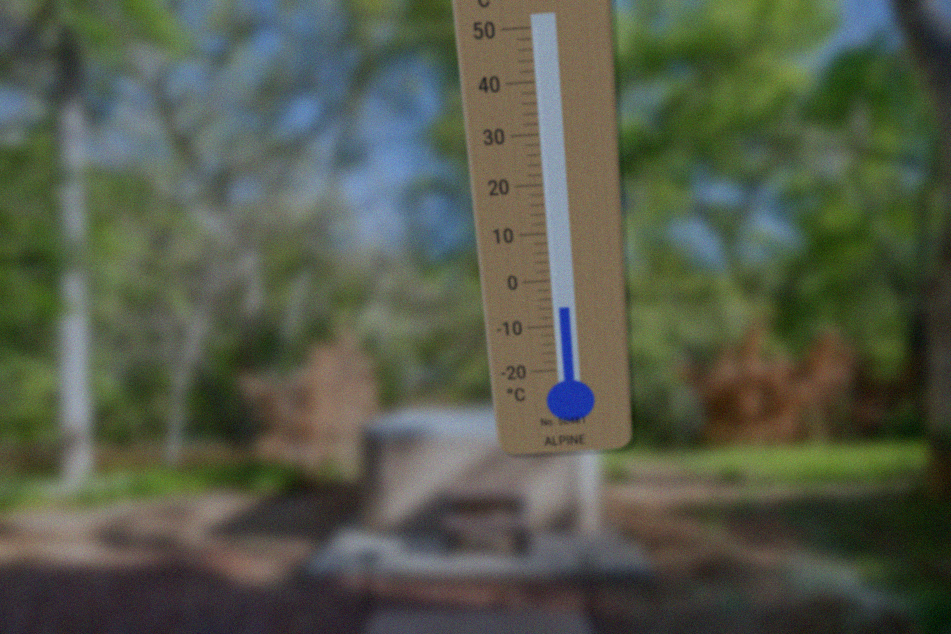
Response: -6 °C
